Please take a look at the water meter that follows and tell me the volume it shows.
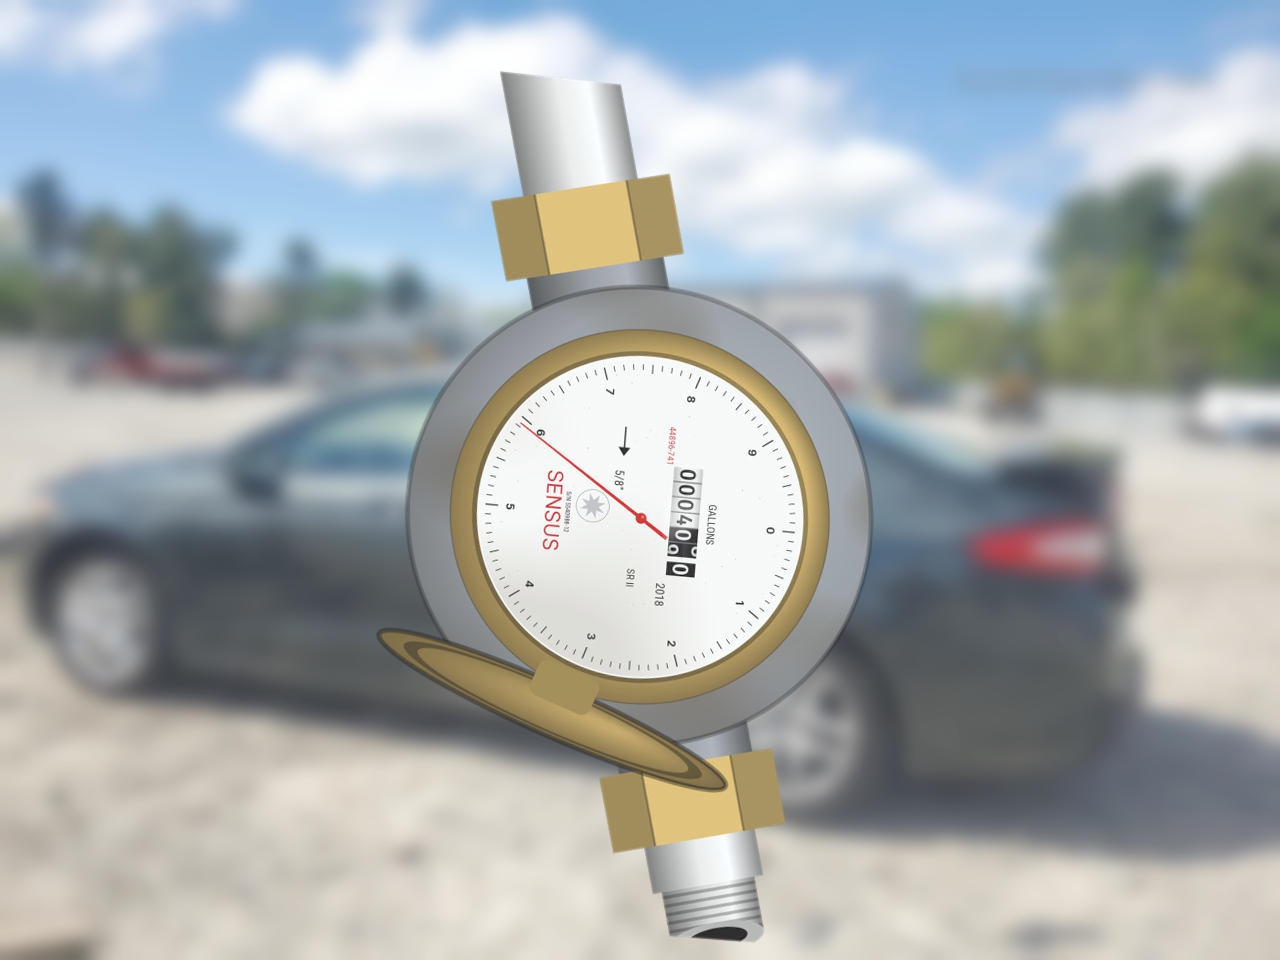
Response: 4085.9 gal
